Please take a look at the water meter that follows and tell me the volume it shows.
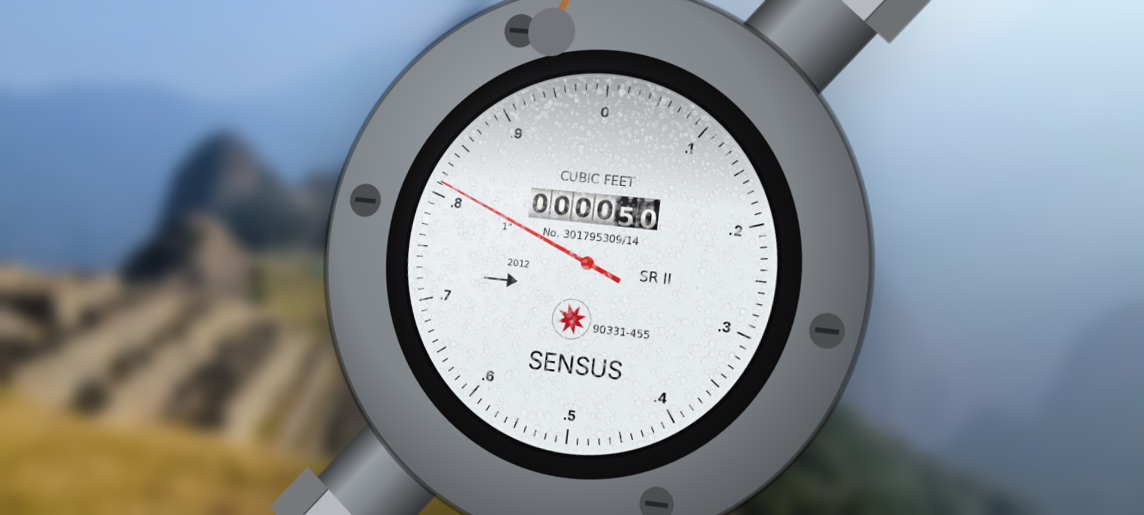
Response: 49.81 ft³
